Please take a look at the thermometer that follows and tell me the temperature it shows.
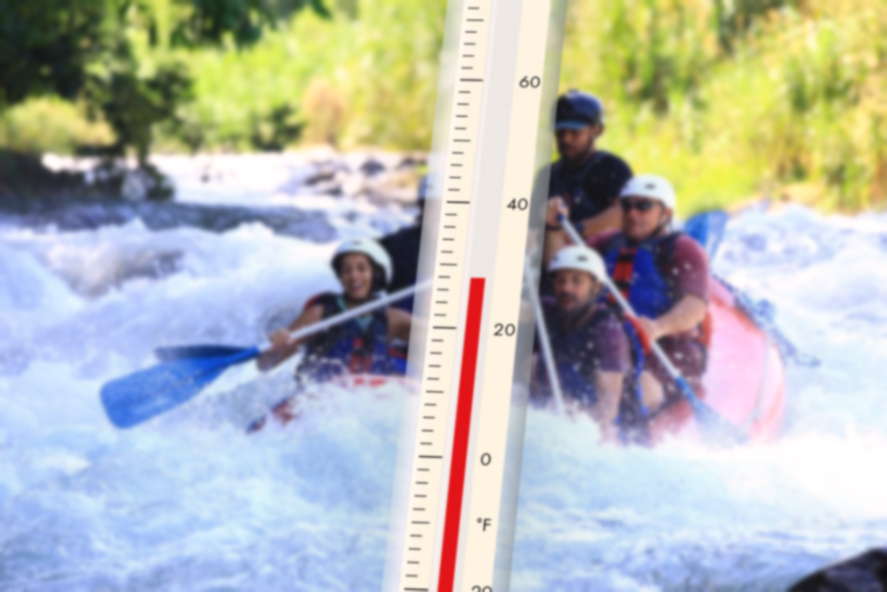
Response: 28 °F
